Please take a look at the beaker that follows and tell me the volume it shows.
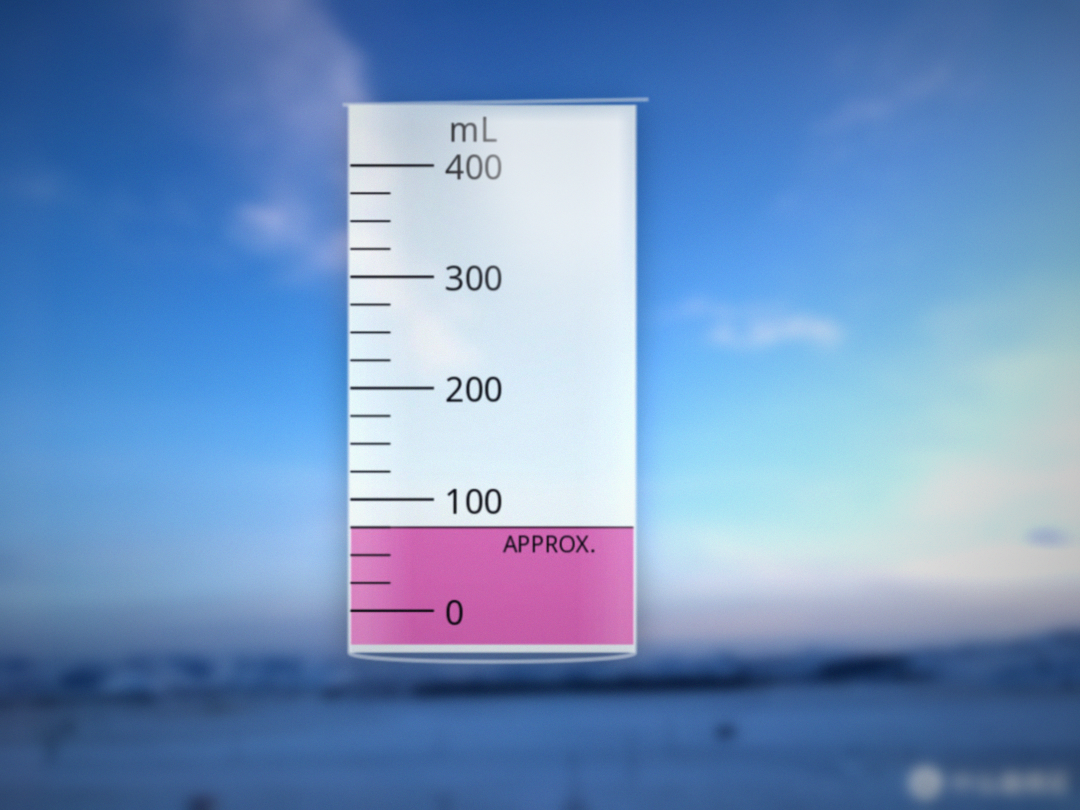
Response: 75 mL
